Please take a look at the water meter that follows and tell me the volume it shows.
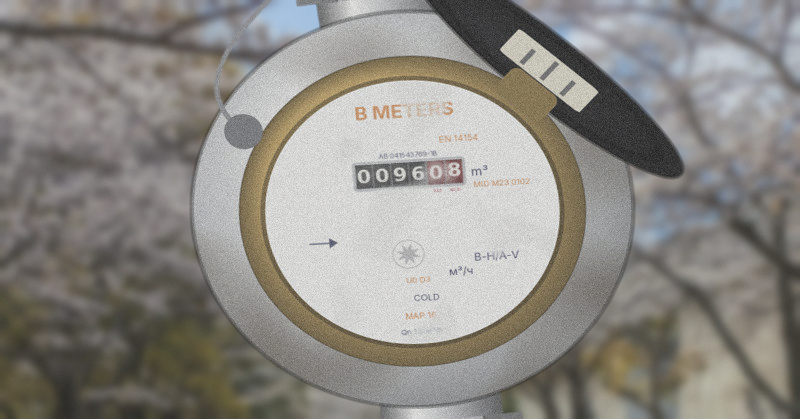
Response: 96.08 m³
